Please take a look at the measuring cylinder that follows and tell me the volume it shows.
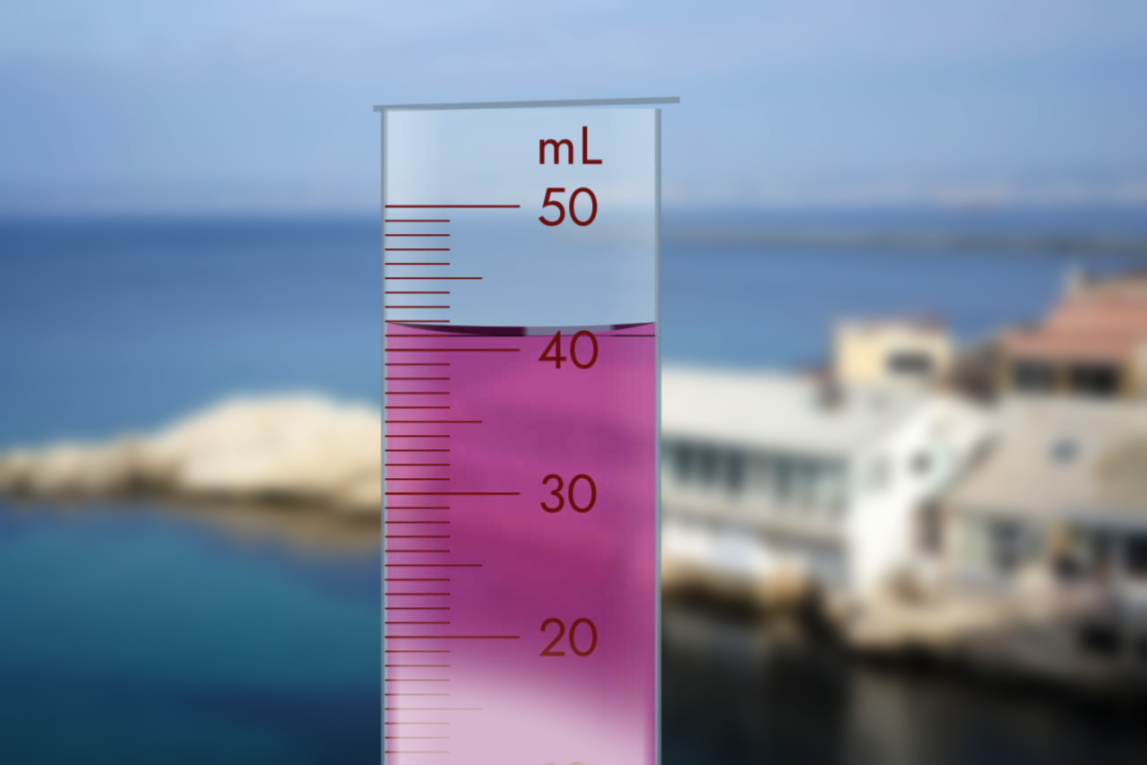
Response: 41 mL
